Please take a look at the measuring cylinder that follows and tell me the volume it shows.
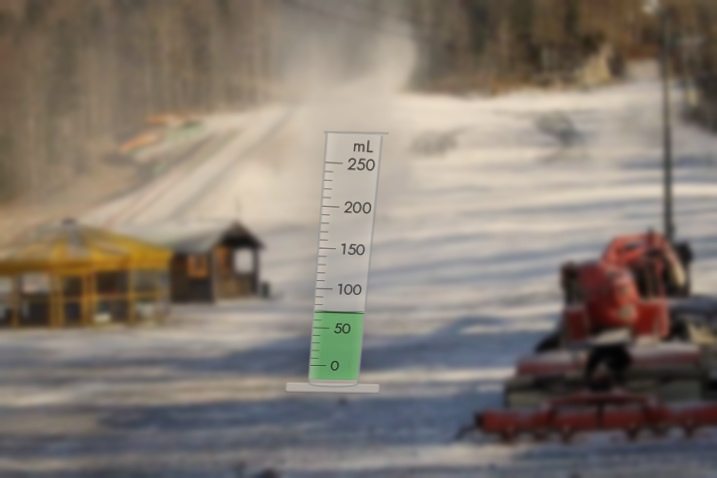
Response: 70 mL
